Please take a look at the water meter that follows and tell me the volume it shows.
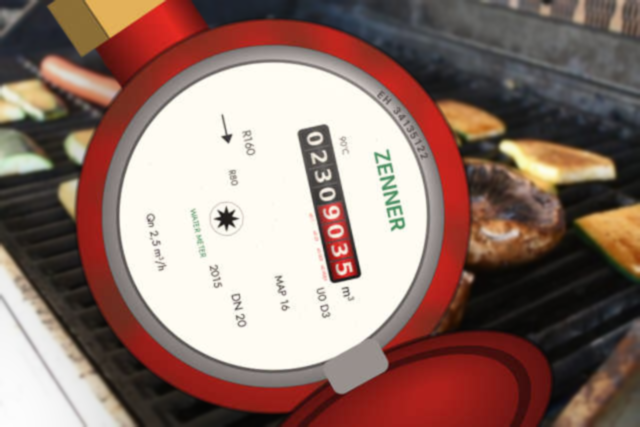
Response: 230.9035 m³
